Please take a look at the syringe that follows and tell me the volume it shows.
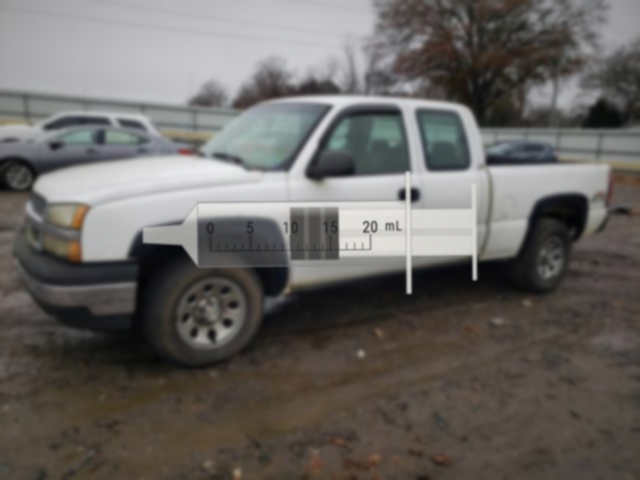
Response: 10 mL
